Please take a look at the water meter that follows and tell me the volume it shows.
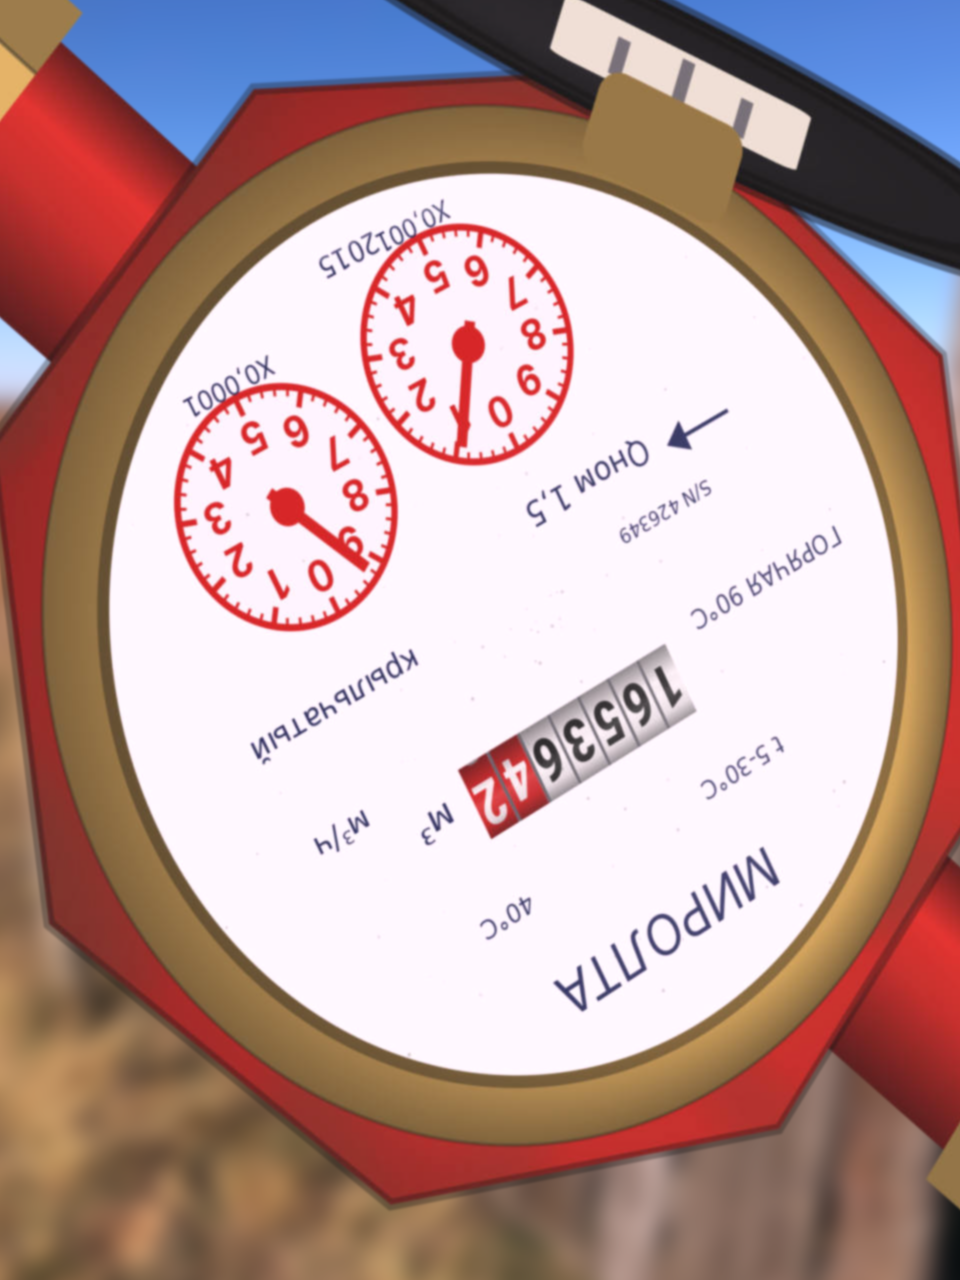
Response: 16536.4209 m³
